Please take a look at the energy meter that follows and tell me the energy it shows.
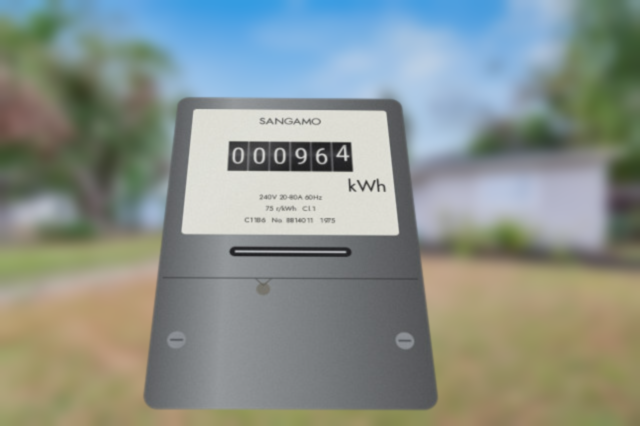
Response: 964 kWh
